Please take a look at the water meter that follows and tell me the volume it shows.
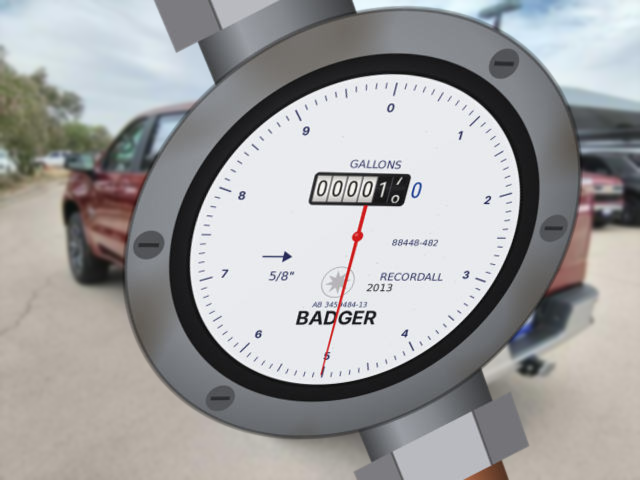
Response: 175.0 gal
